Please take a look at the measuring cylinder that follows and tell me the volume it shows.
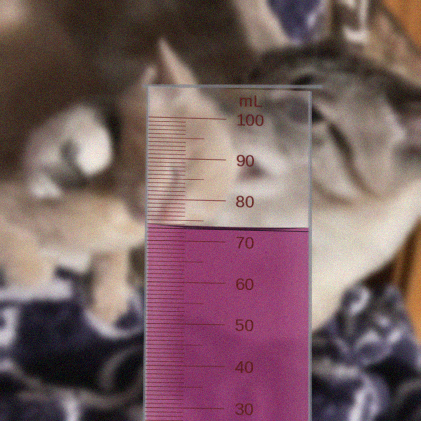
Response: 73 mL
